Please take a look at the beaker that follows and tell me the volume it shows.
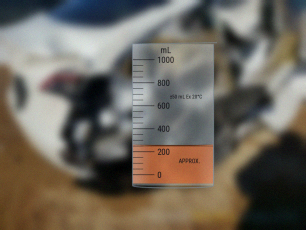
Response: 250 mL
